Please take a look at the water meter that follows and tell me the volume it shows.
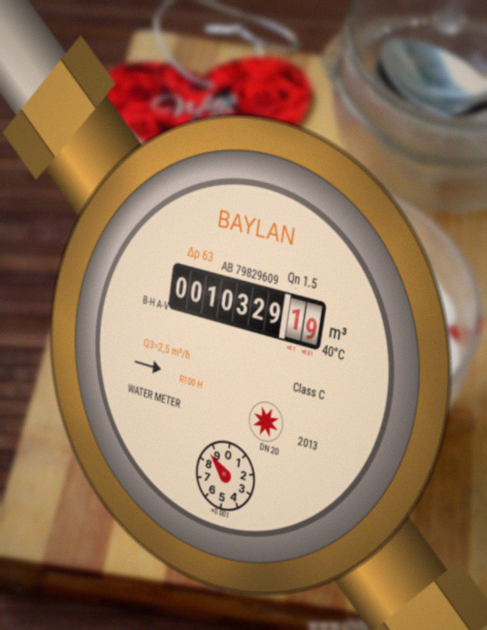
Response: 10329.188 m³
